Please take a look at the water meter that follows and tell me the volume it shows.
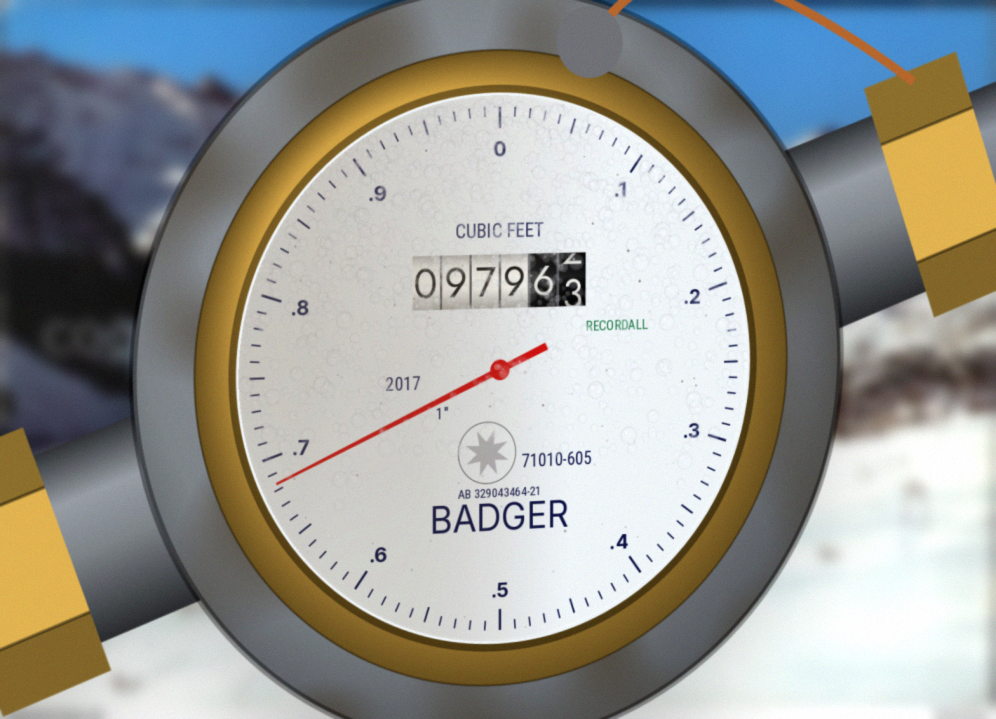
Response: 97962.68 ft³
